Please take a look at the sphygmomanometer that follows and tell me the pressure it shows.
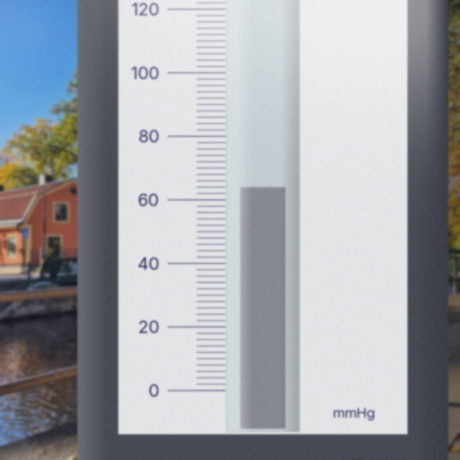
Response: 64 mmHg
